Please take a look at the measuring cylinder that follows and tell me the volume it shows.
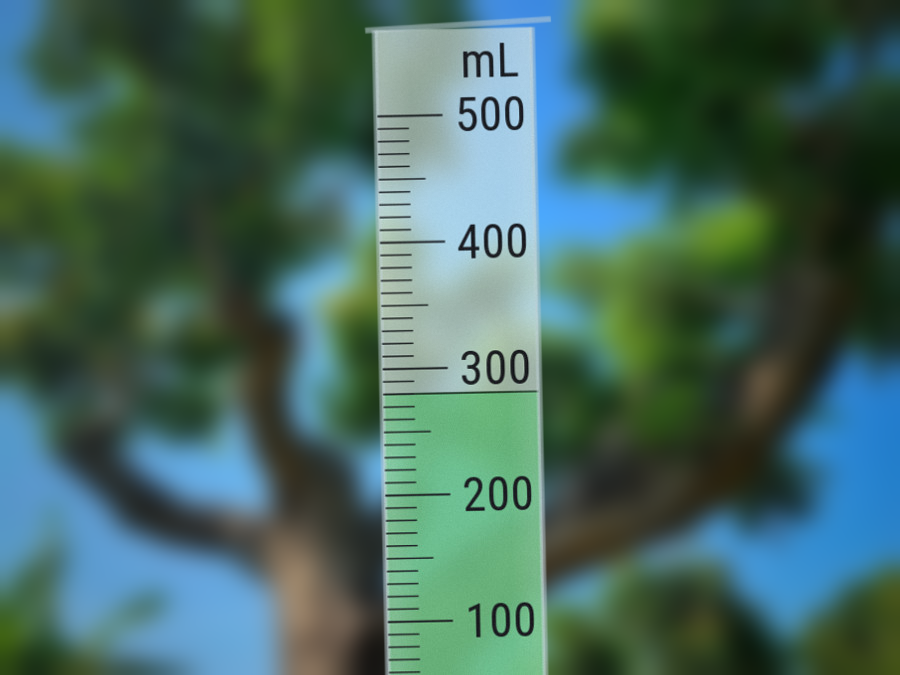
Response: 280 mL
